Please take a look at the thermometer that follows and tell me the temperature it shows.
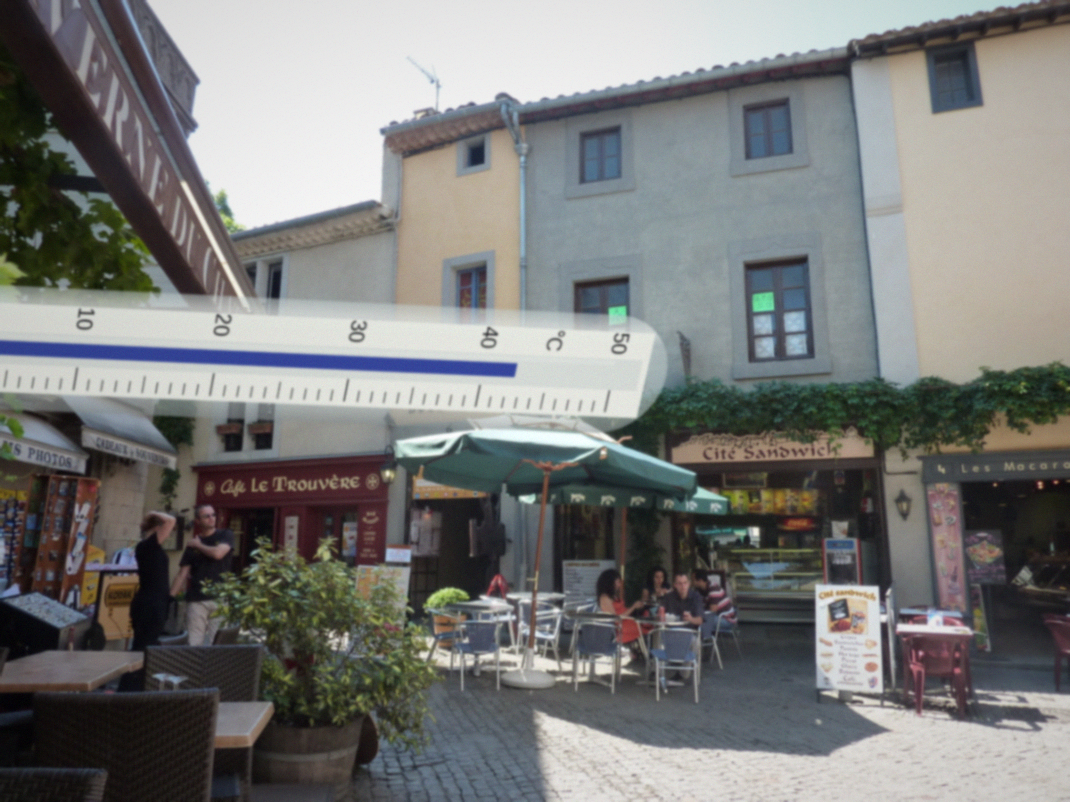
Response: 42.5 °C
